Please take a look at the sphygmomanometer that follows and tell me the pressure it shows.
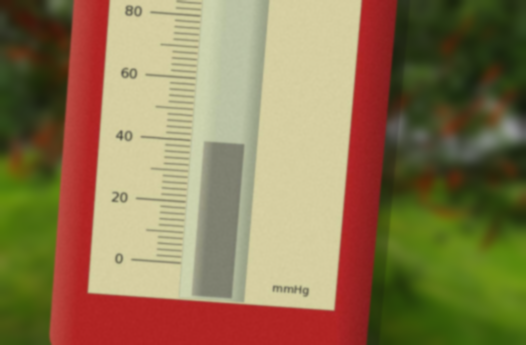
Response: 40 mmHg
